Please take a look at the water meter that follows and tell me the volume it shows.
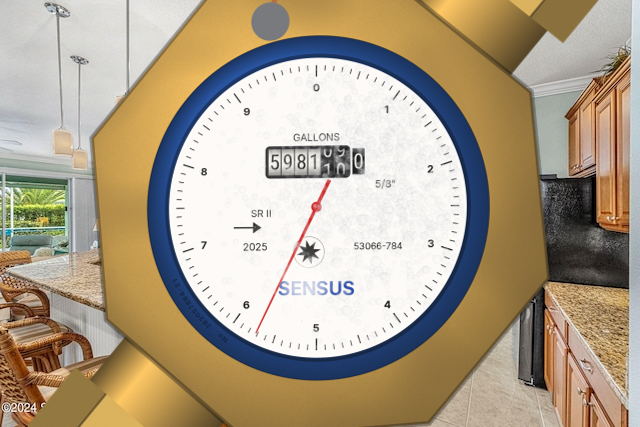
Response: 5981095.7 gal
